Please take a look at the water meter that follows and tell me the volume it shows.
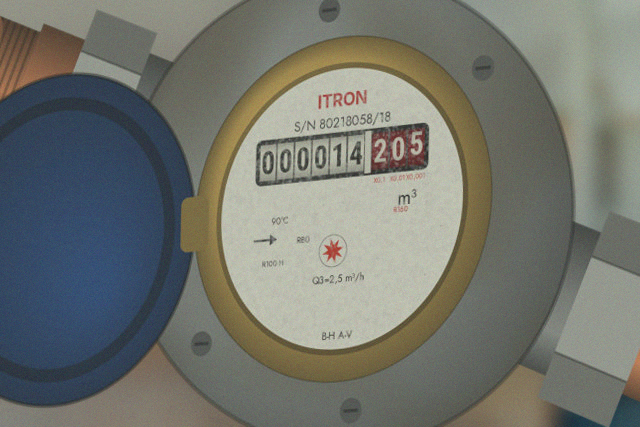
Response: 14.205 m³
